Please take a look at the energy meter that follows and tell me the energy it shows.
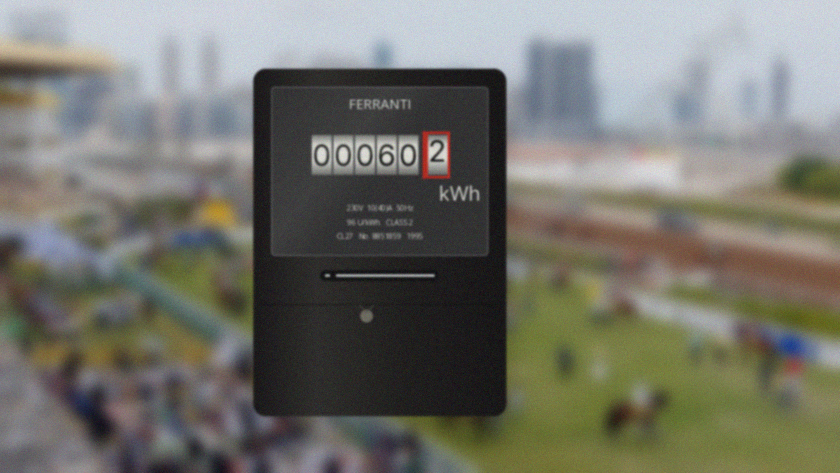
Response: 60.2 kWh
